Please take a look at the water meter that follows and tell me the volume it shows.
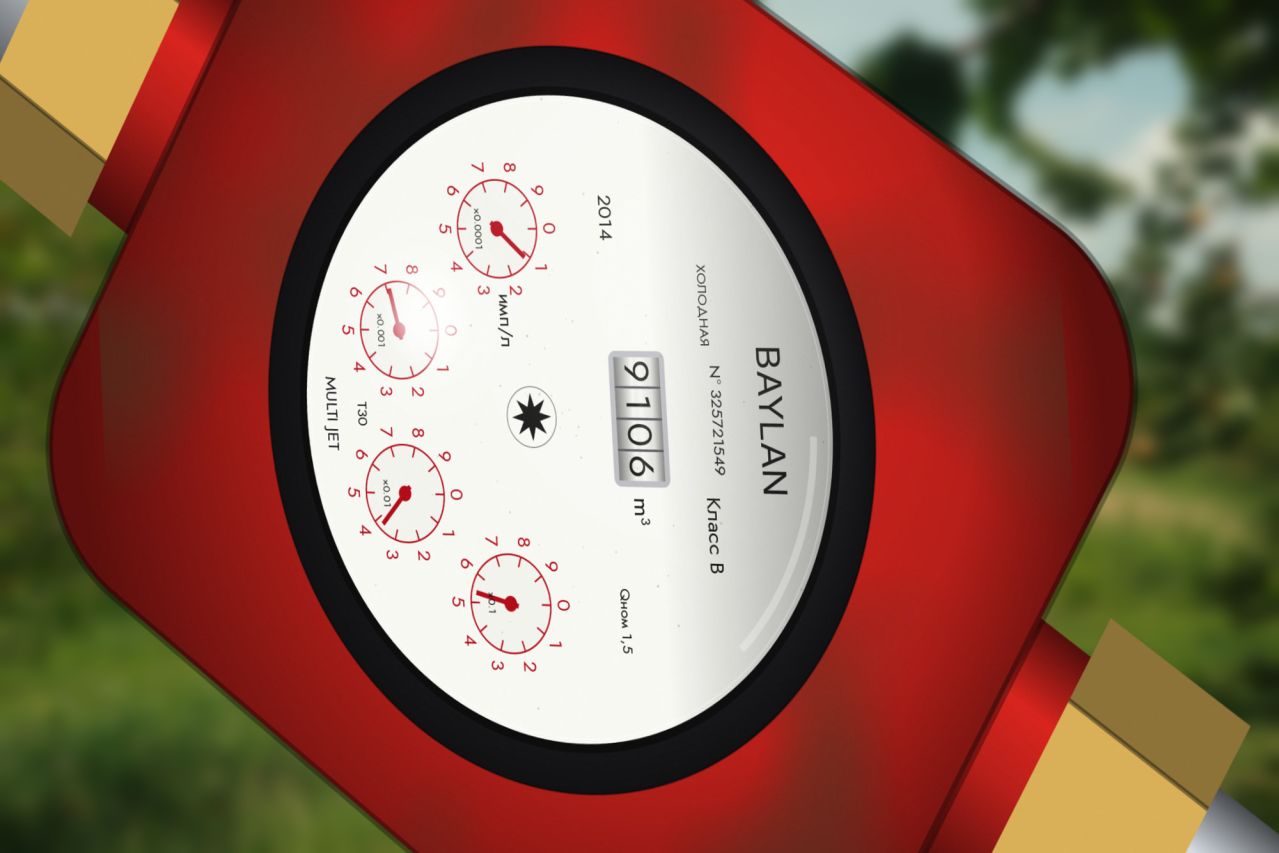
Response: 9106.5371 m³
